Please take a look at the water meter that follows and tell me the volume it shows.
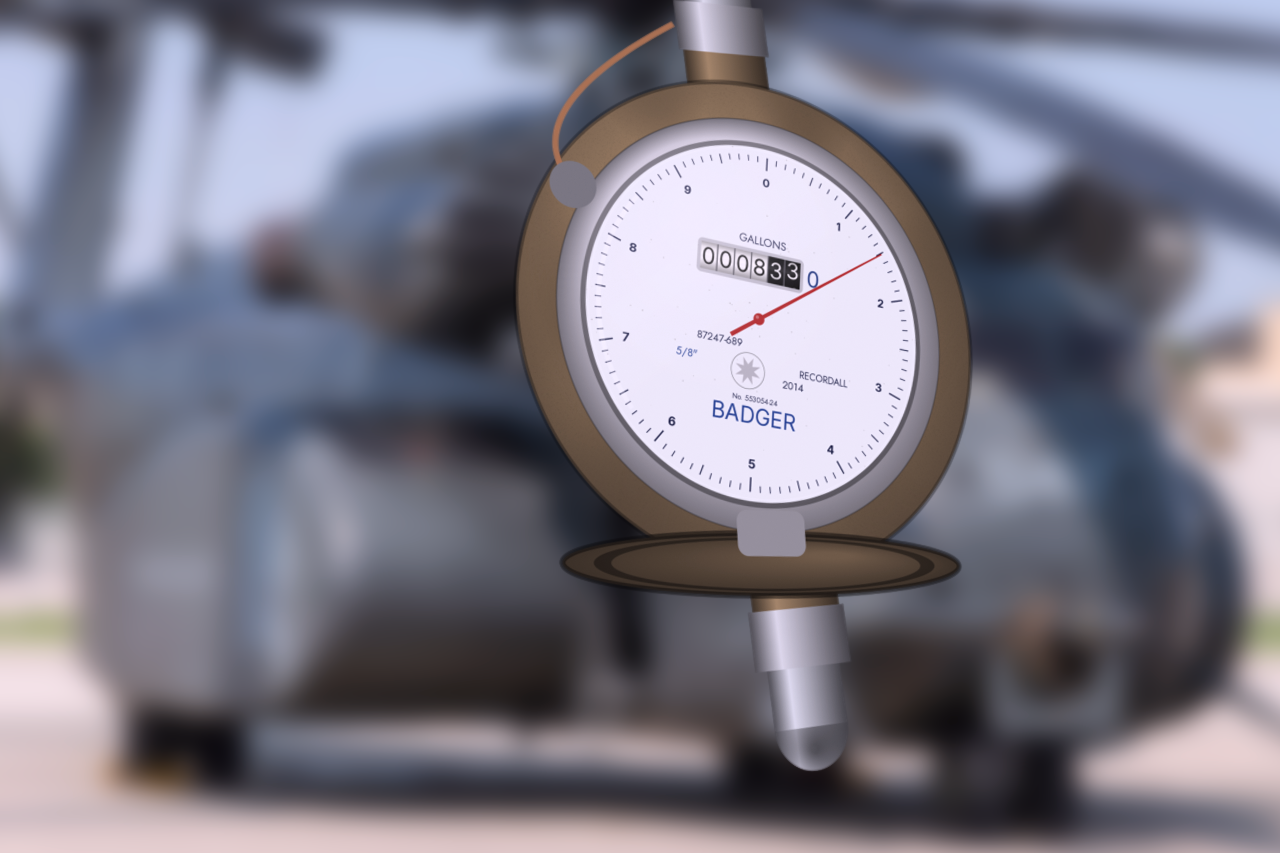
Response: 8331.5 gal
